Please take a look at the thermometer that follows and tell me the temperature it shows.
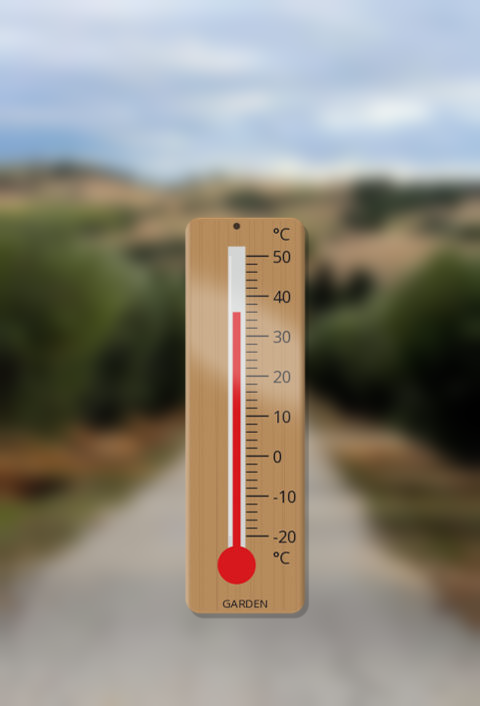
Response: 36 °C
